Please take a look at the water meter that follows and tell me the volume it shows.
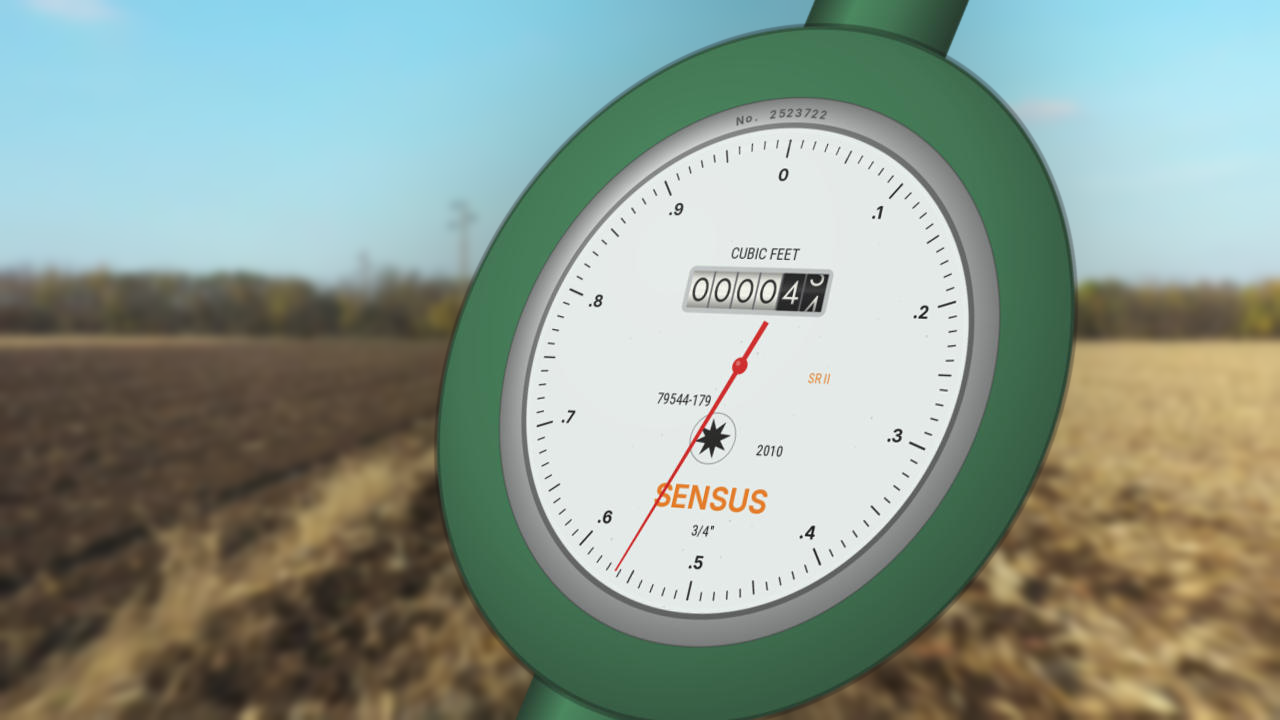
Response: 43.56 ft³
